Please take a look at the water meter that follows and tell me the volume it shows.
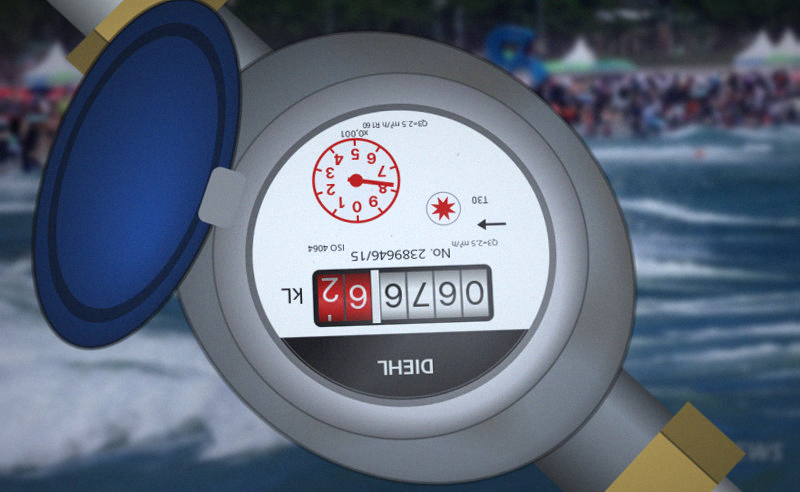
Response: 676.617 kL
